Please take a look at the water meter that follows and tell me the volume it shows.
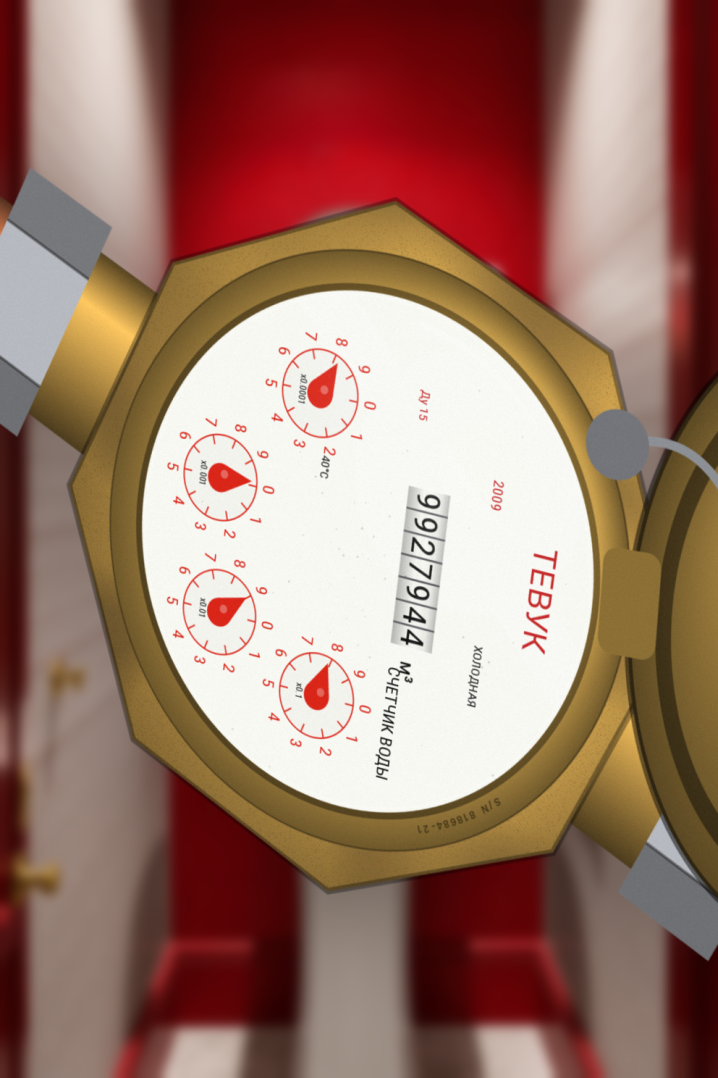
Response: 9927944.7898 m³
